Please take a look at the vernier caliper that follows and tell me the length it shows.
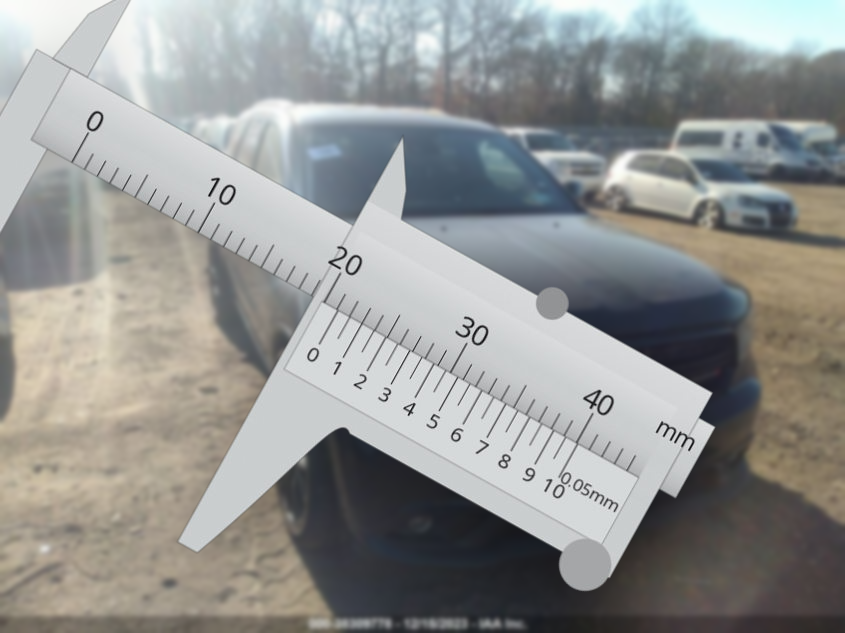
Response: 21.1 mm
